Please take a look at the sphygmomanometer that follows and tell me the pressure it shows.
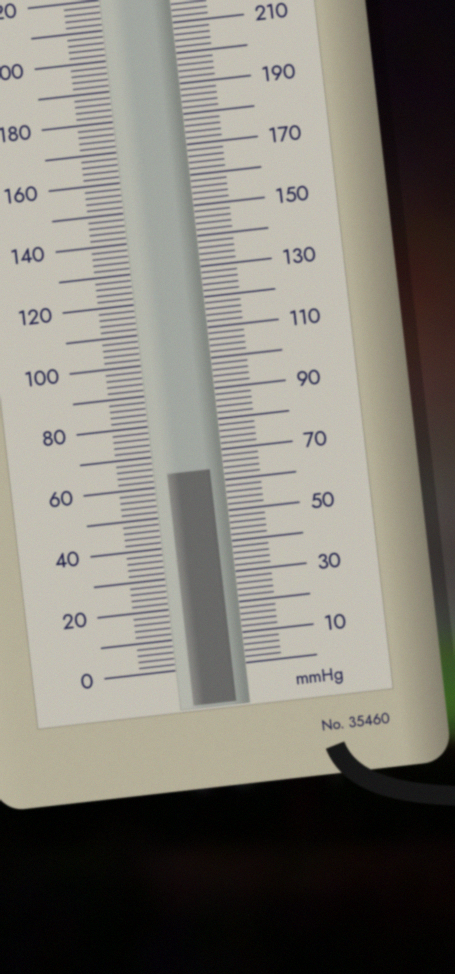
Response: 64 mmHg
